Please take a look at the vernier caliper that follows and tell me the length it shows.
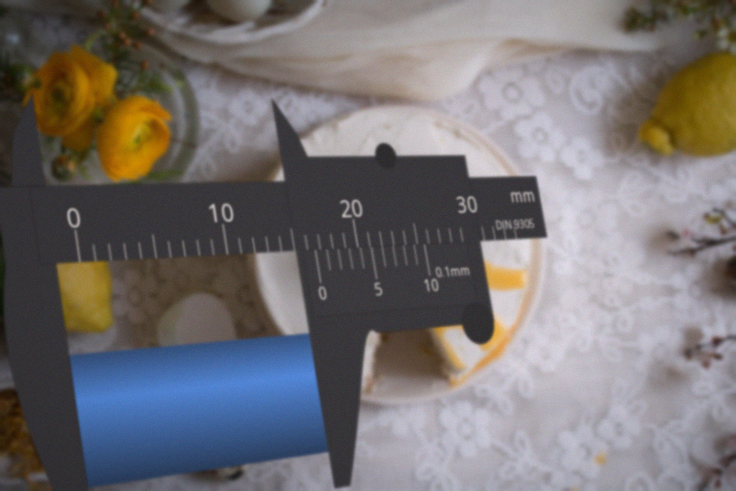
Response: 16.6 mm
